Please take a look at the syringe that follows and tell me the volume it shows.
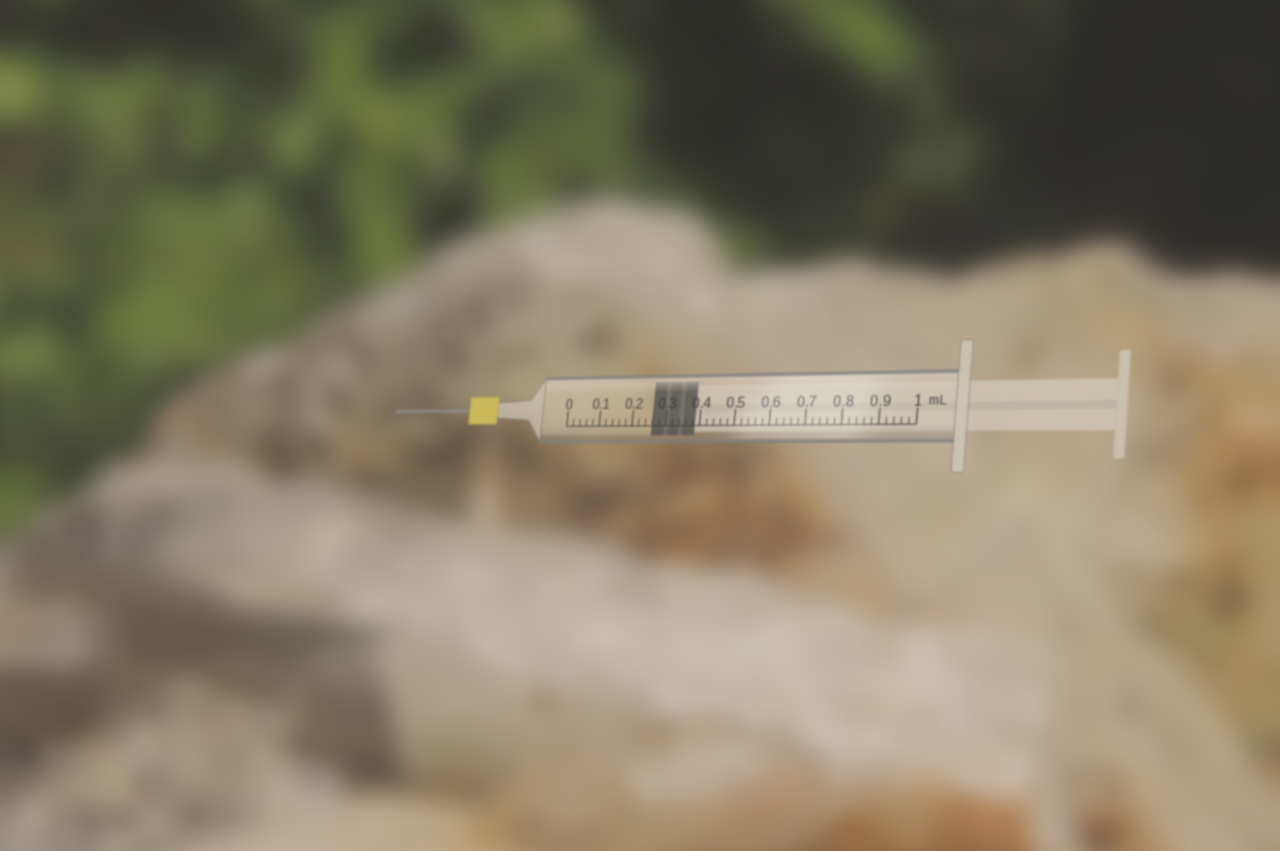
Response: 0.26 mL
